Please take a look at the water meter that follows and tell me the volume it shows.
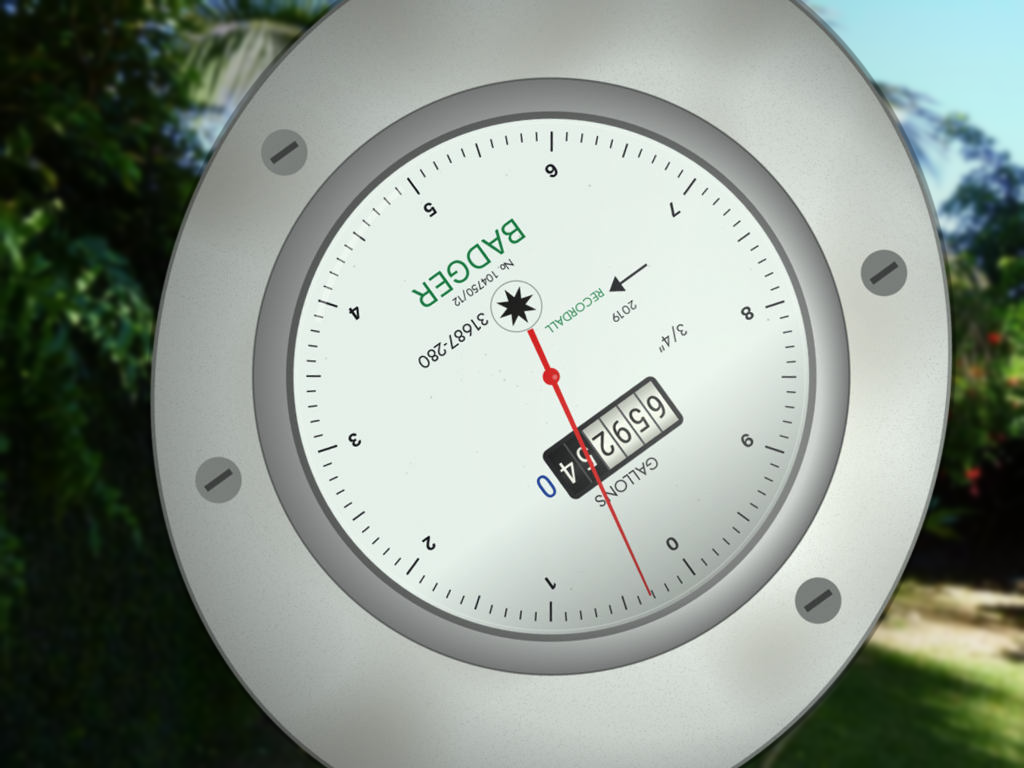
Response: 6592540.3 gal
